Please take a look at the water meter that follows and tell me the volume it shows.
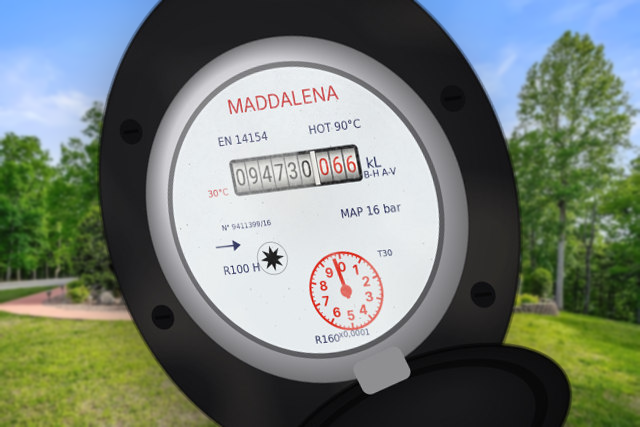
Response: 94730.0659 kL
